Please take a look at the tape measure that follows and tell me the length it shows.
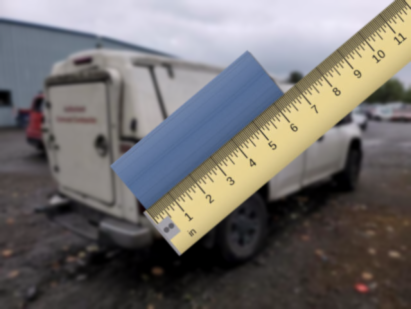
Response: 6.5 in
